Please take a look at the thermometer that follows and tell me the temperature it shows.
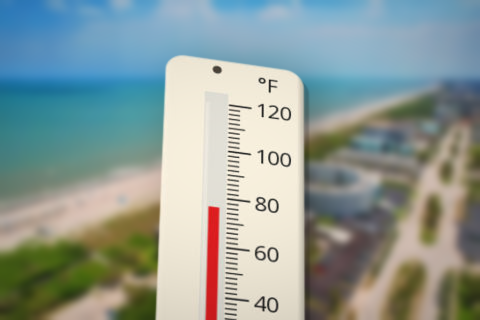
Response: 76 °F
